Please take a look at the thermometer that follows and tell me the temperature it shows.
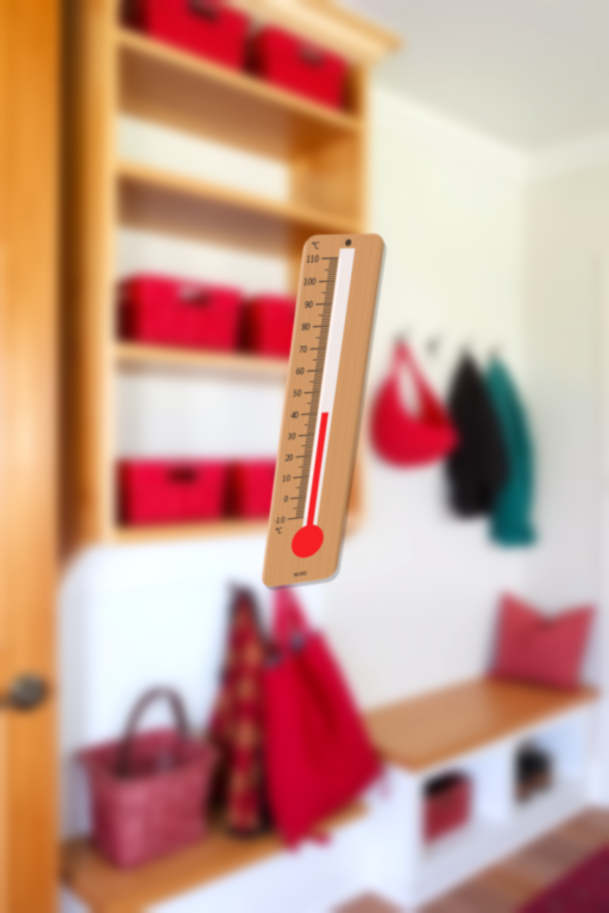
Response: 40 °C
